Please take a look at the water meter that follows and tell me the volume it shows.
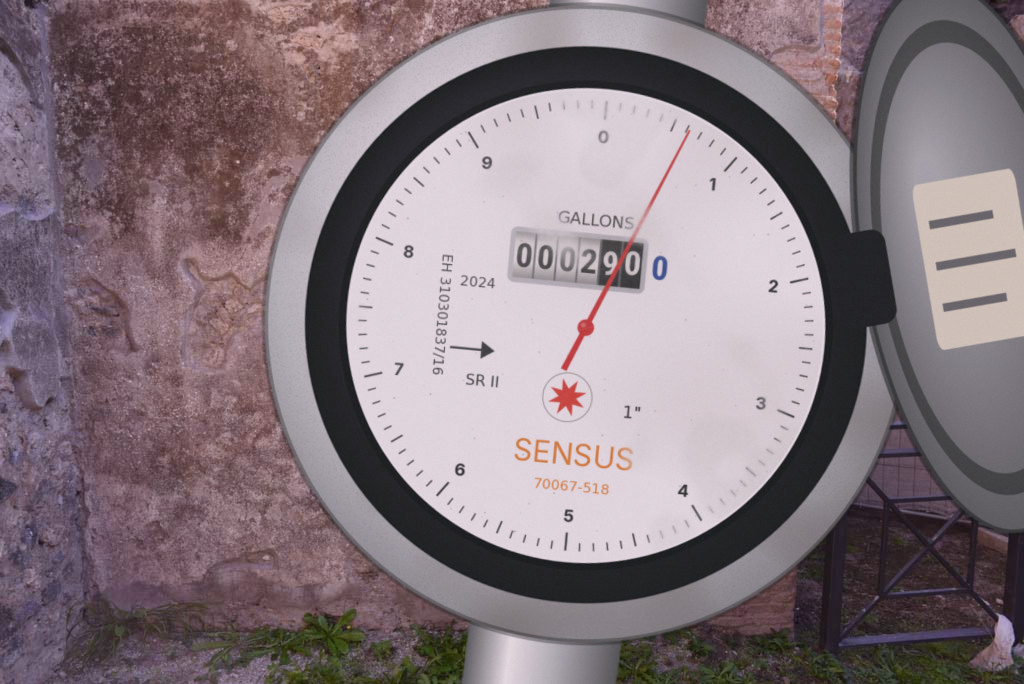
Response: 2900.6 gal
